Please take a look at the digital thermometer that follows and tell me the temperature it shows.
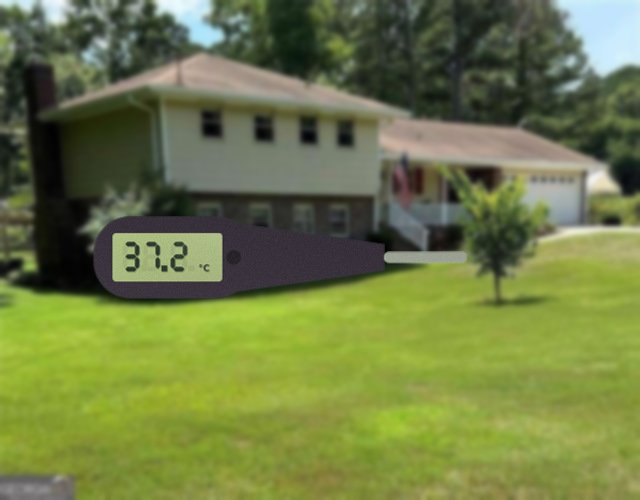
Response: 37.2 °C
